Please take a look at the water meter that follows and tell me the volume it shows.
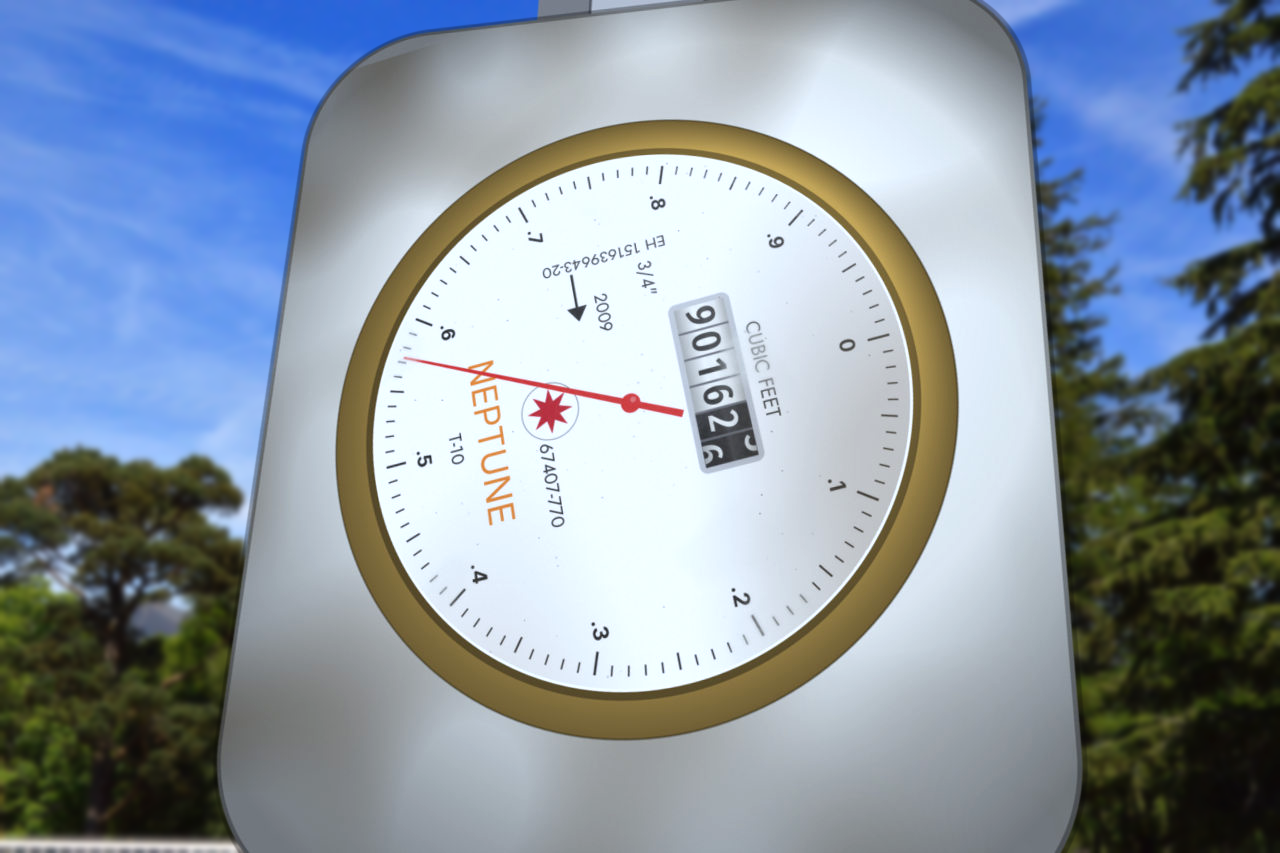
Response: 901625.57 ft³
